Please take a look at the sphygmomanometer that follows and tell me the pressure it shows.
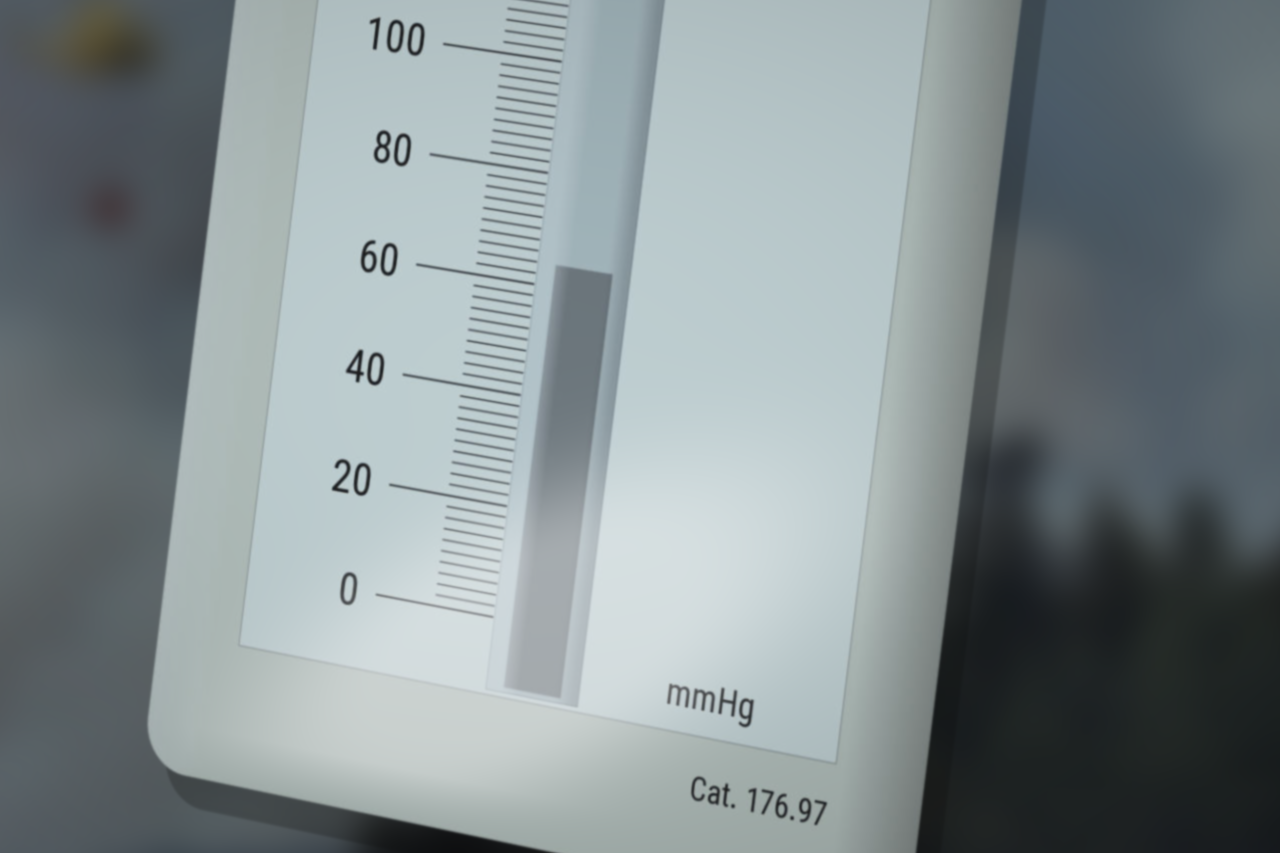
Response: 64 mmHg
